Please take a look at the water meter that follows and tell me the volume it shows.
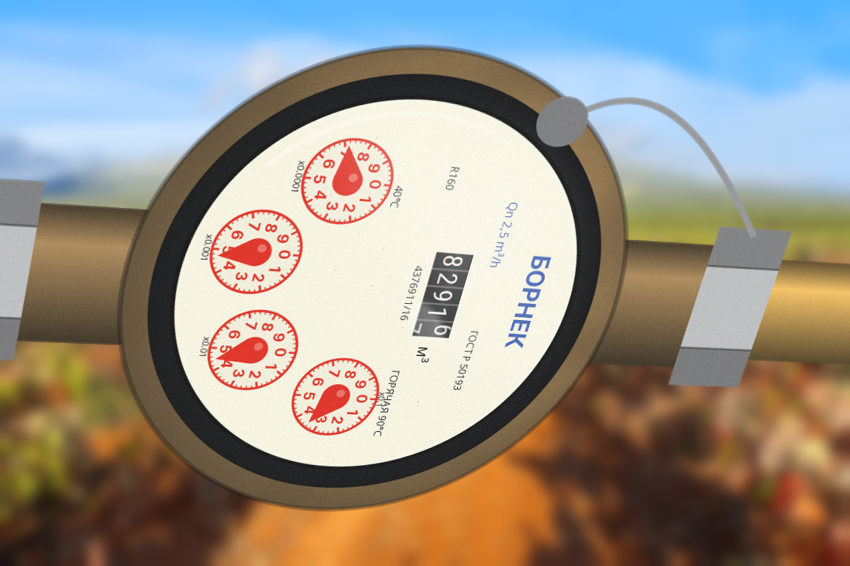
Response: 82916.3447 m³
